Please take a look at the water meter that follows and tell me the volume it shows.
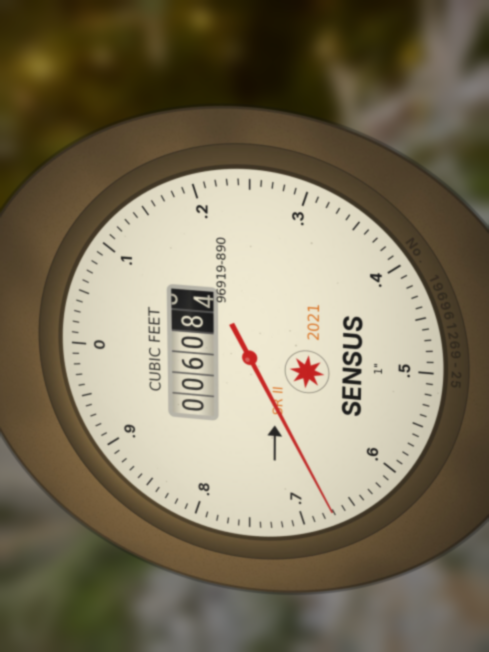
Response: 6083.67 ft³
